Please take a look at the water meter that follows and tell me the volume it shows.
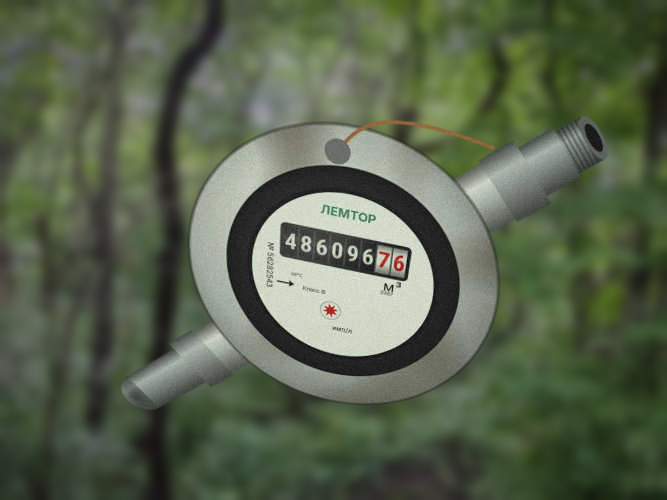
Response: 486096.76 m³
